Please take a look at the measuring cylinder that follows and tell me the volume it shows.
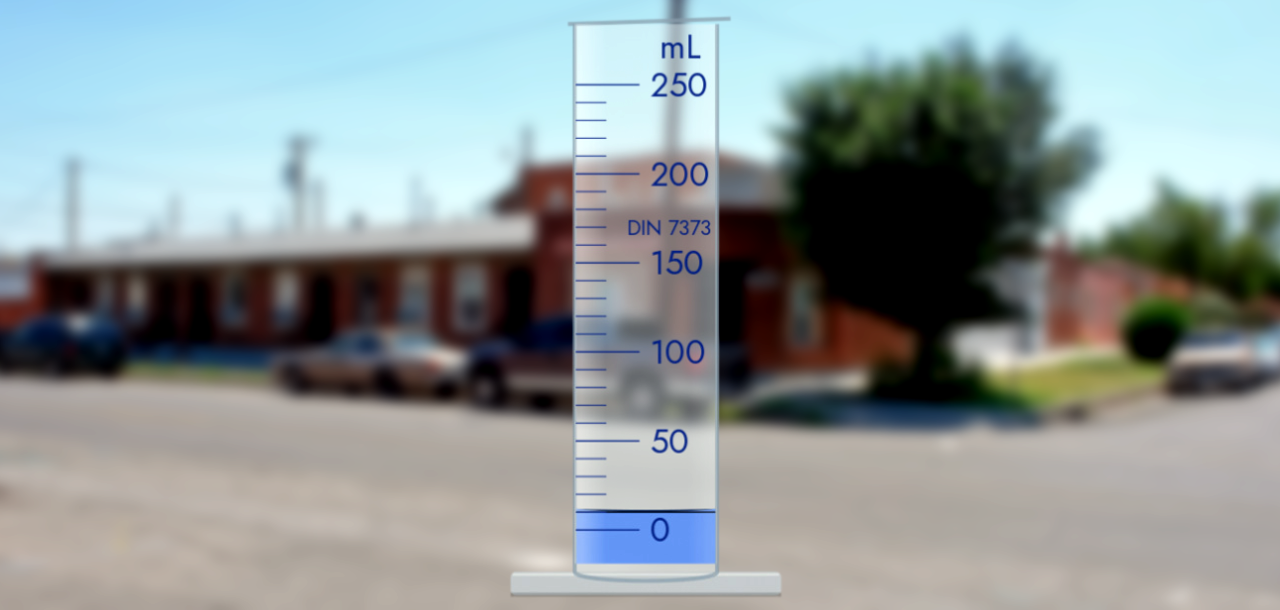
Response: 10 mL
